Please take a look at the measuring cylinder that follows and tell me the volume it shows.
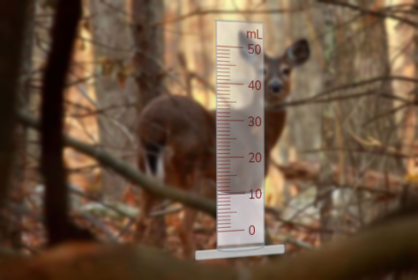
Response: 10 mL
